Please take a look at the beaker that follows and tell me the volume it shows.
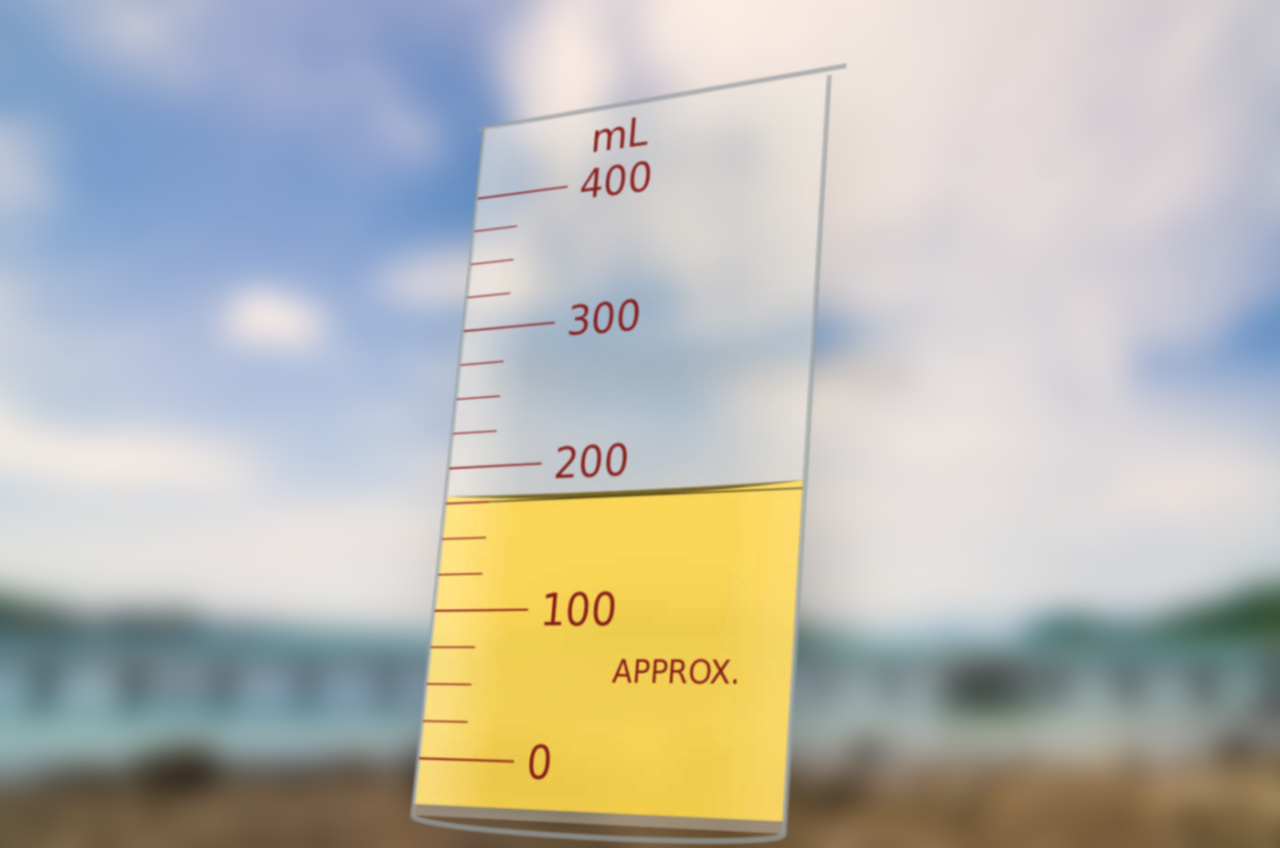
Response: 175 mL
